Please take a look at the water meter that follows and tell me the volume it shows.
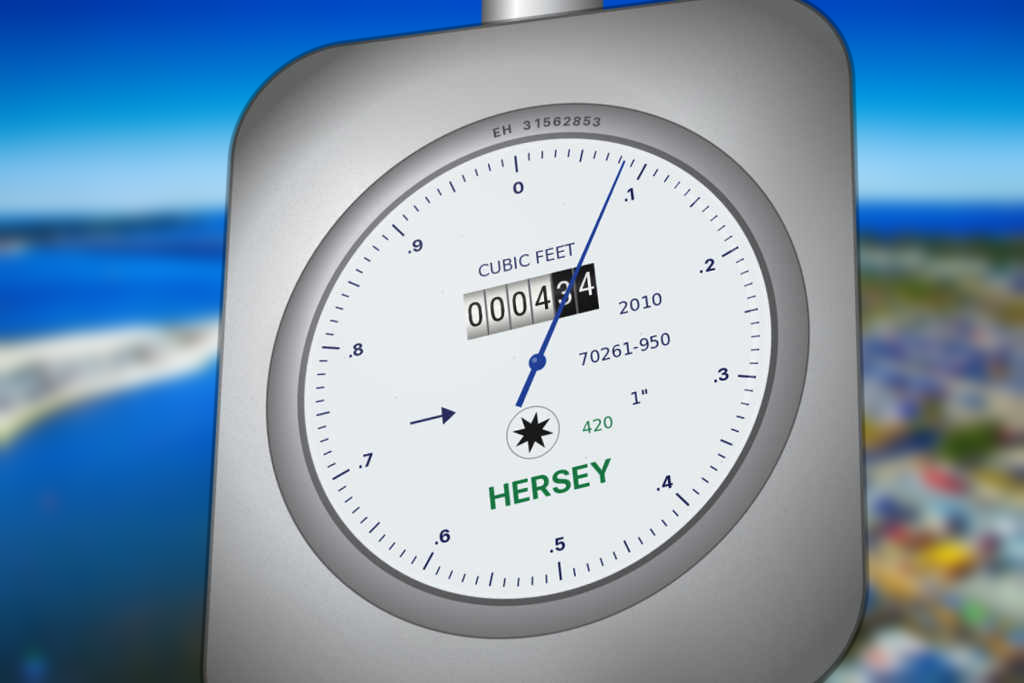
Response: 434.08 ft³
